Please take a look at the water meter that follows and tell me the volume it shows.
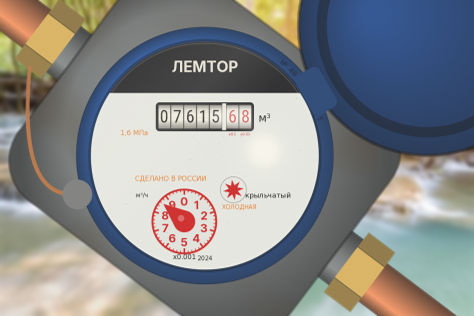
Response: 7615.688 m³
